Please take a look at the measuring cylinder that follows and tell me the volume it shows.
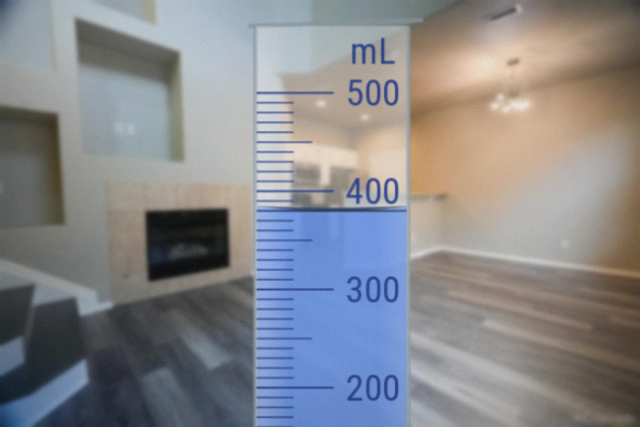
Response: 380 mL
